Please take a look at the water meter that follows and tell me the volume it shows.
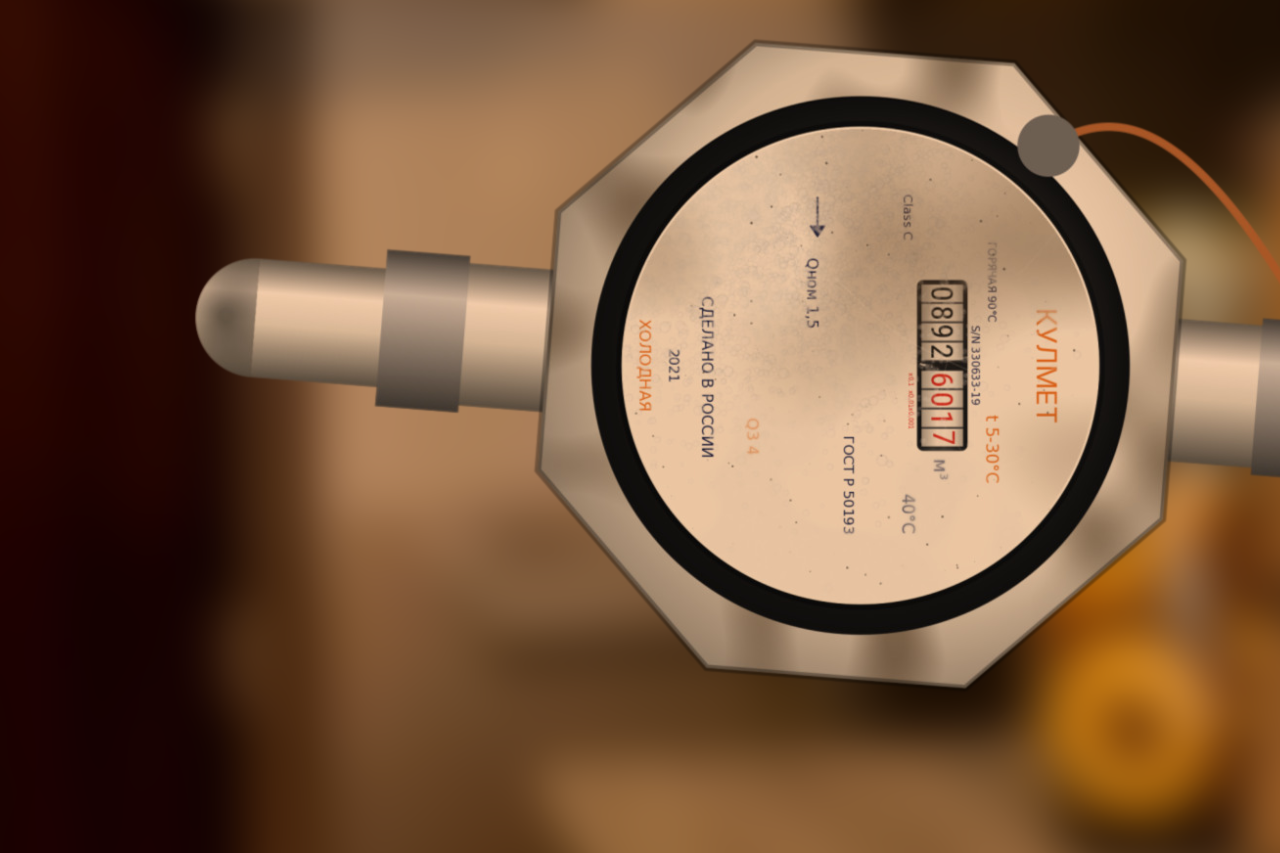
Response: 892.6017 m³
